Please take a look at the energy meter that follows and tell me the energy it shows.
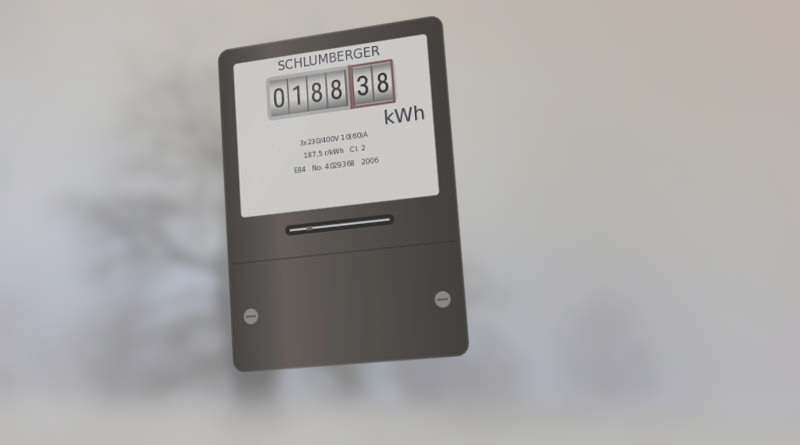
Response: 188.38 kWh
